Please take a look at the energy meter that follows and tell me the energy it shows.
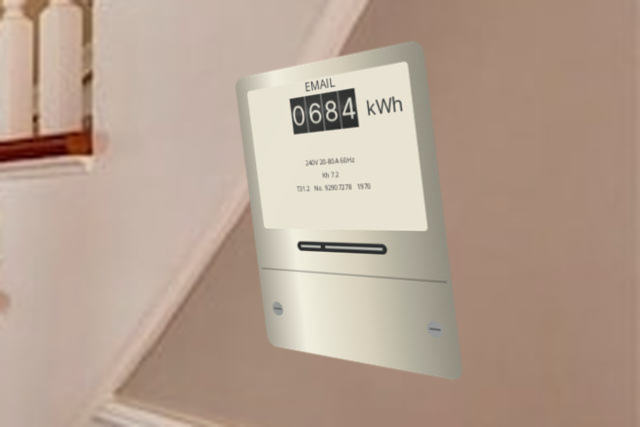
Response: 684 kWh
